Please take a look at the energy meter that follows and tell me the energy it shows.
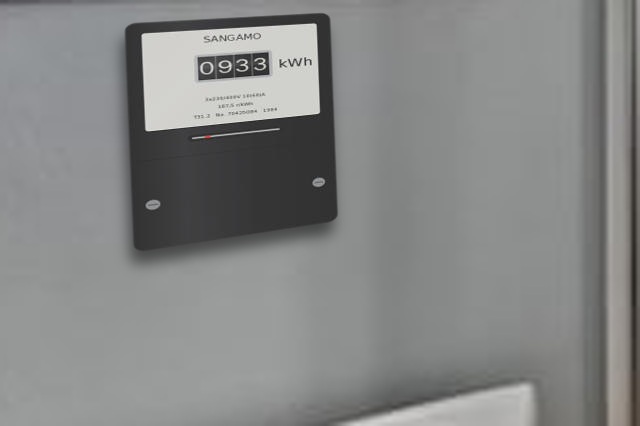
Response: 933 kWh
